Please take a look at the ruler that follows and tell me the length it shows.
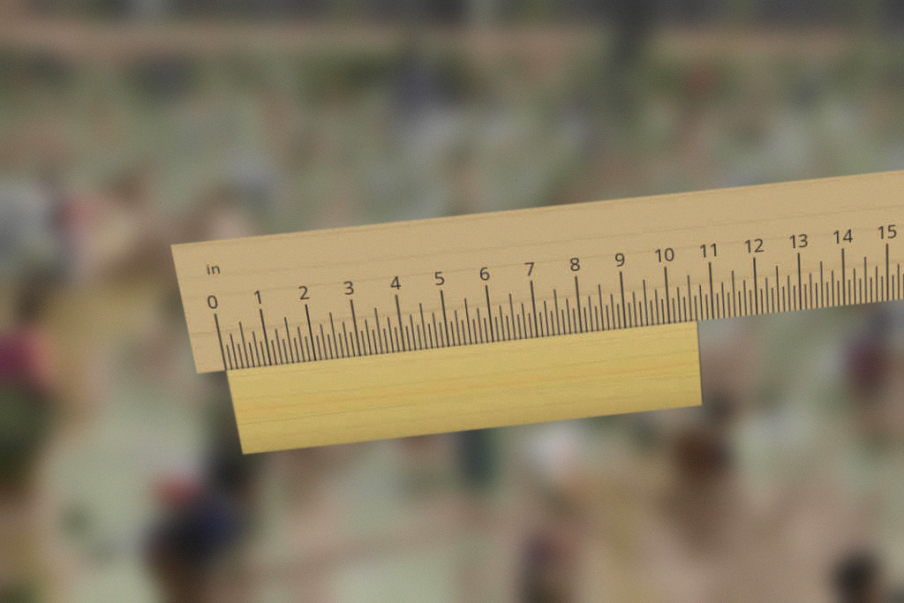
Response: 10.625 in
